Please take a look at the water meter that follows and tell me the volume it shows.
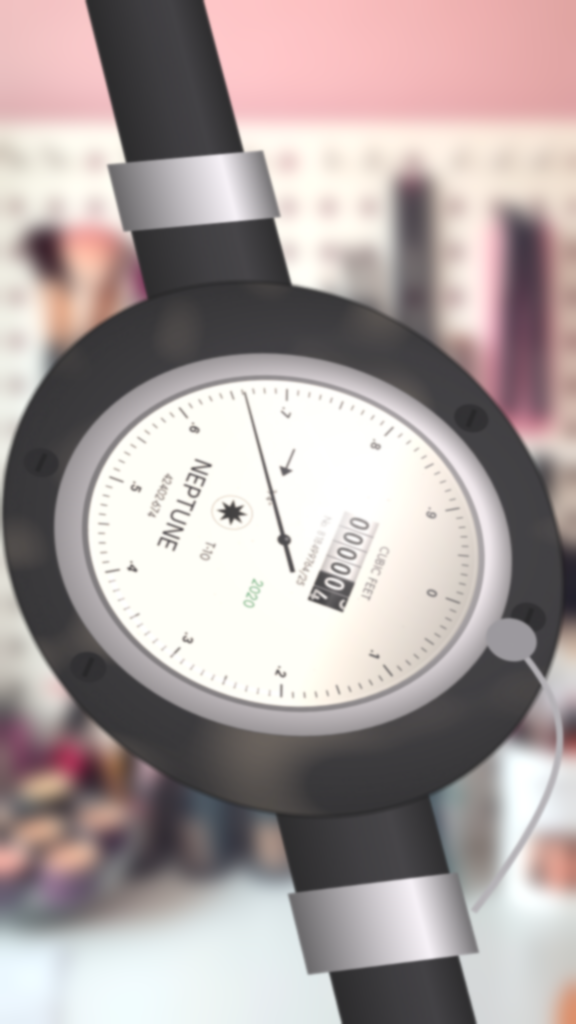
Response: 3.66 ft³
